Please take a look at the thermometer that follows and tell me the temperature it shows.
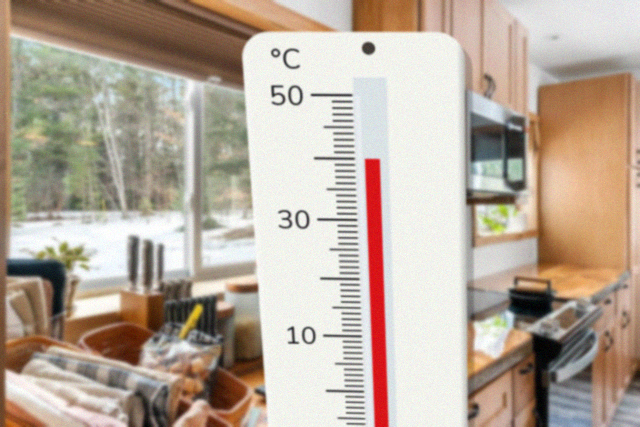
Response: 40 °C
